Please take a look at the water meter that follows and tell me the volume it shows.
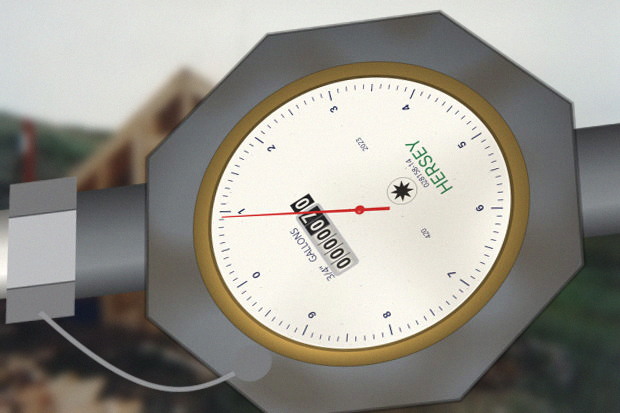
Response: 70.9 gal
